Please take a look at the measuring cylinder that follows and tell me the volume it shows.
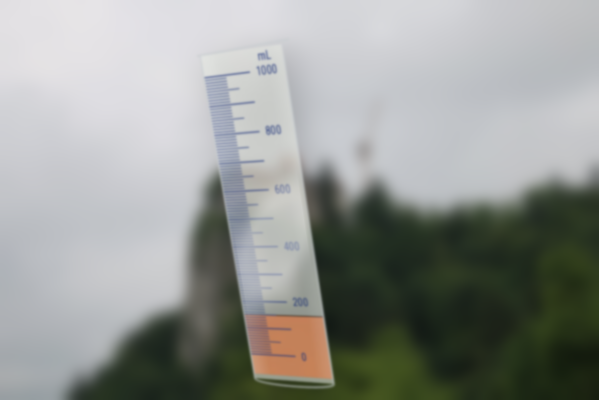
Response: 150 mL
